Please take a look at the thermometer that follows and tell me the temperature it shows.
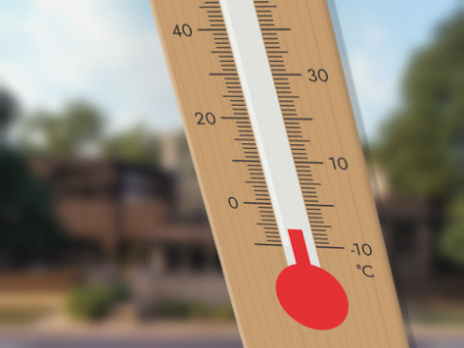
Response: -6 °C
